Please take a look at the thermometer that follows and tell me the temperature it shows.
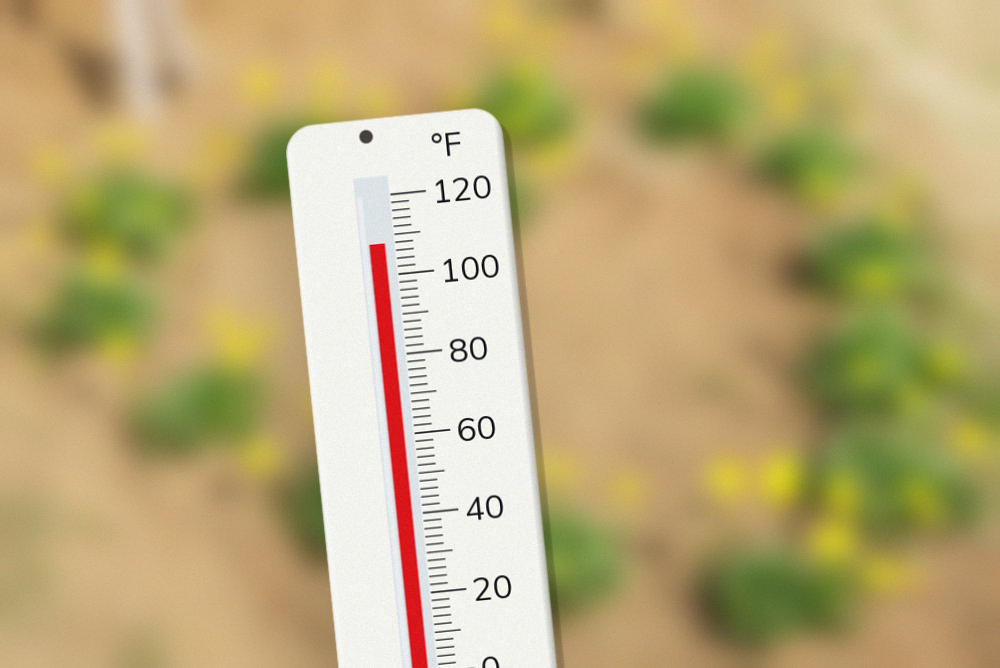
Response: 108 °F
